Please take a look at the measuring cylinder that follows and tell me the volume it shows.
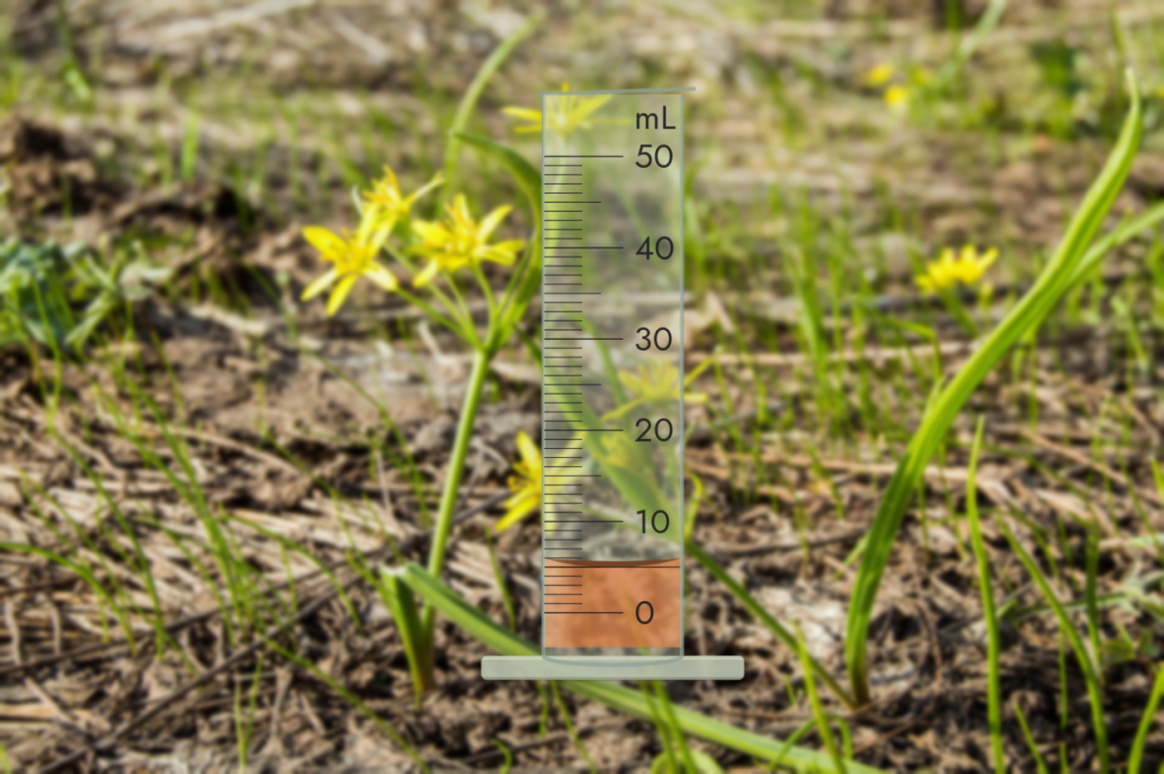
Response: 5 mL
